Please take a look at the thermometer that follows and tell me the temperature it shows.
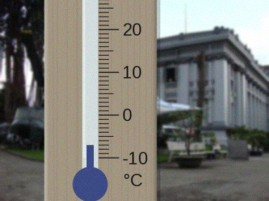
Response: -7 °C
